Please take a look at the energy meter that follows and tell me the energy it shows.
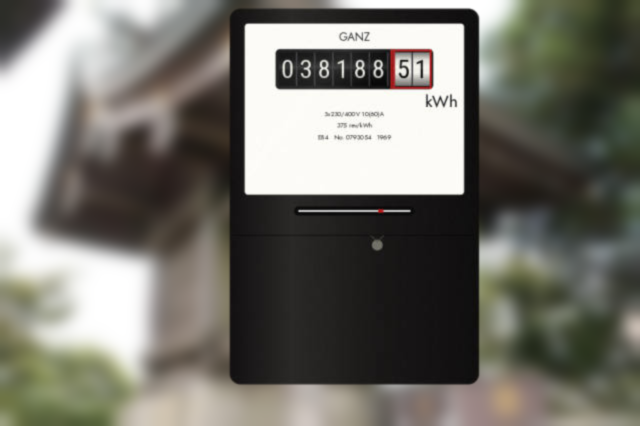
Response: 38188.51 kWh
